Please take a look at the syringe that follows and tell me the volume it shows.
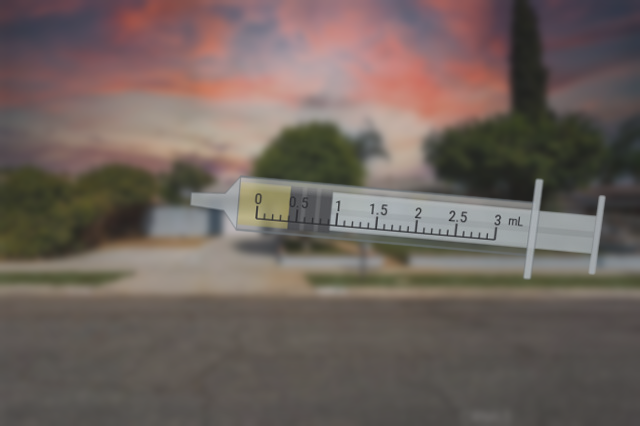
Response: 0.4 mL
